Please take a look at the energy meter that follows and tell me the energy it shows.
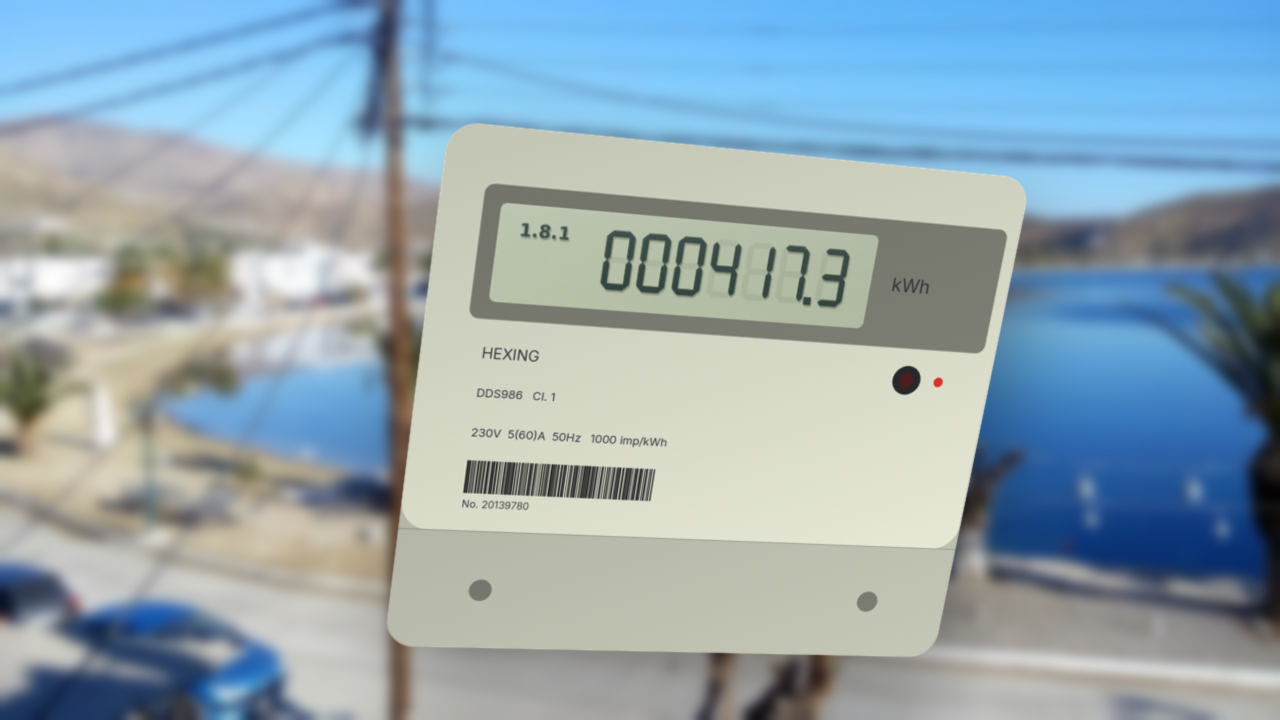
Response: 417.3 kWh
